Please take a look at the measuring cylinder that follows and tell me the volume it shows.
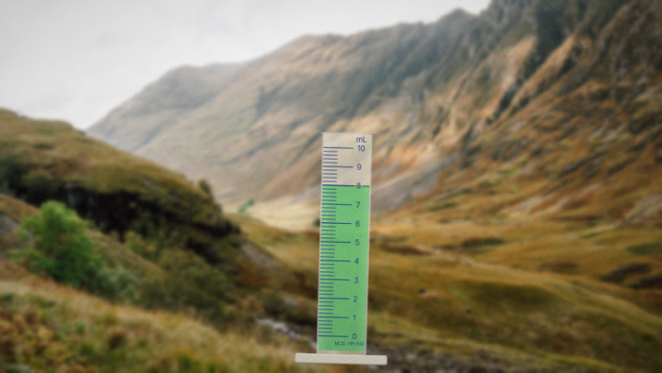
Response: 8 mL
